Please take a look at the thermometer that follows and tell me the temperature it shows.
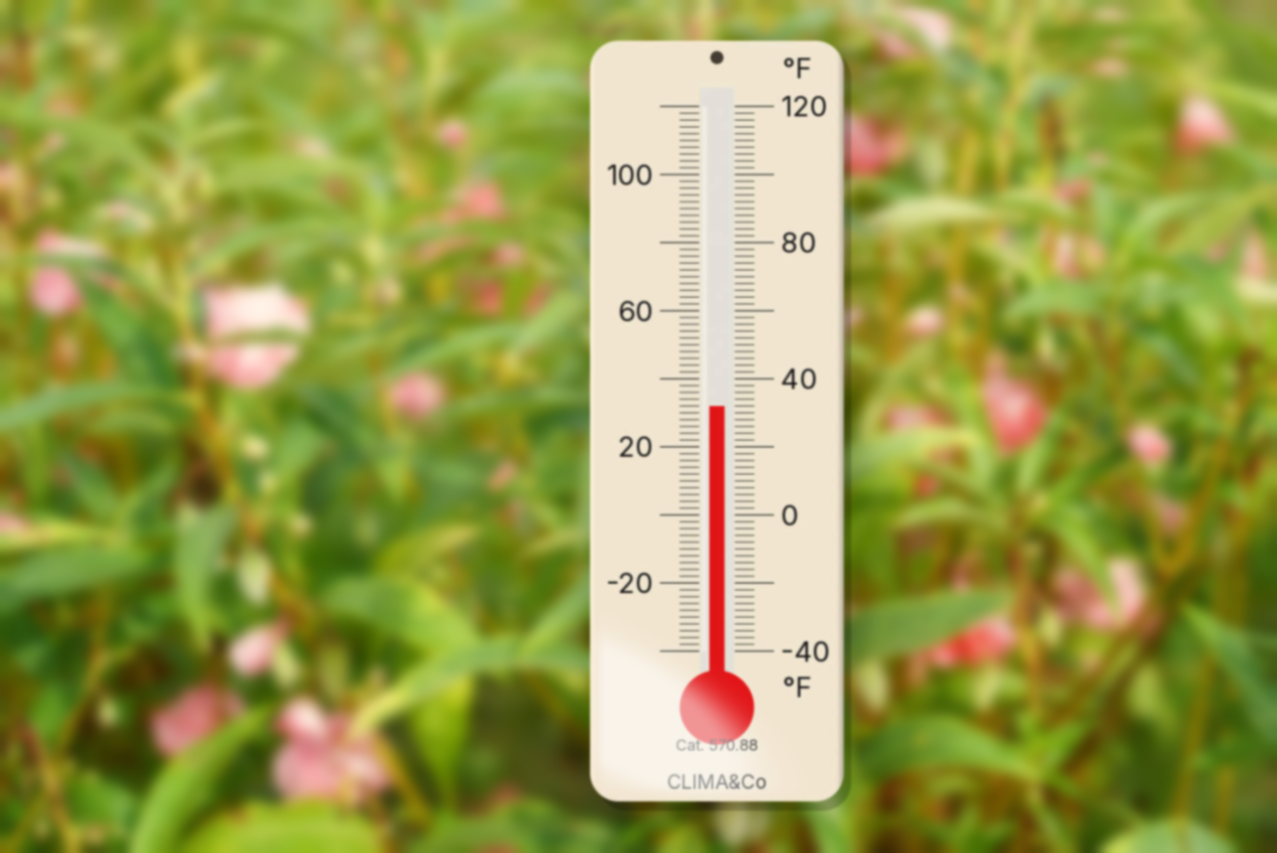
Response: 32 °F
